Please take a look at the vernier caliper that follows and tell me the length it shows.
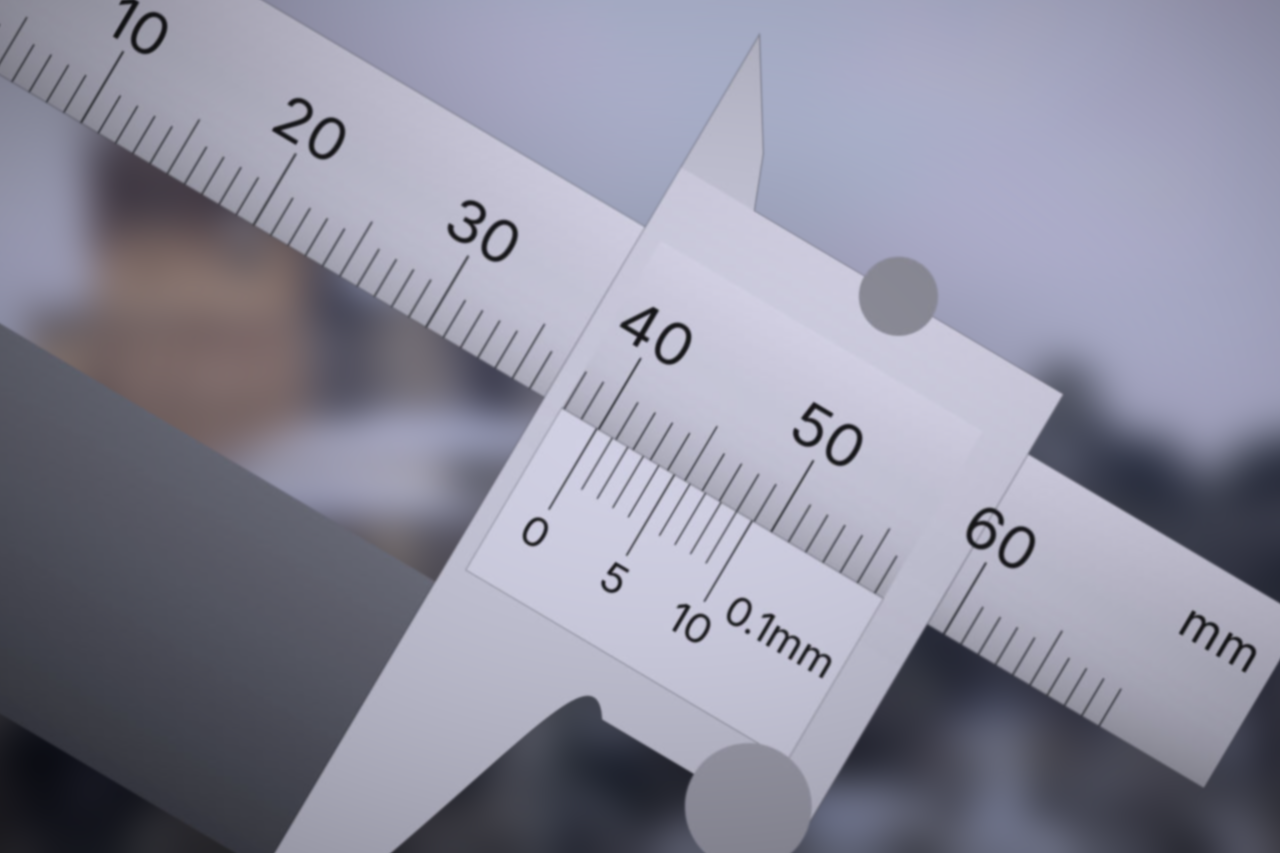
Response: 39.9 mm
